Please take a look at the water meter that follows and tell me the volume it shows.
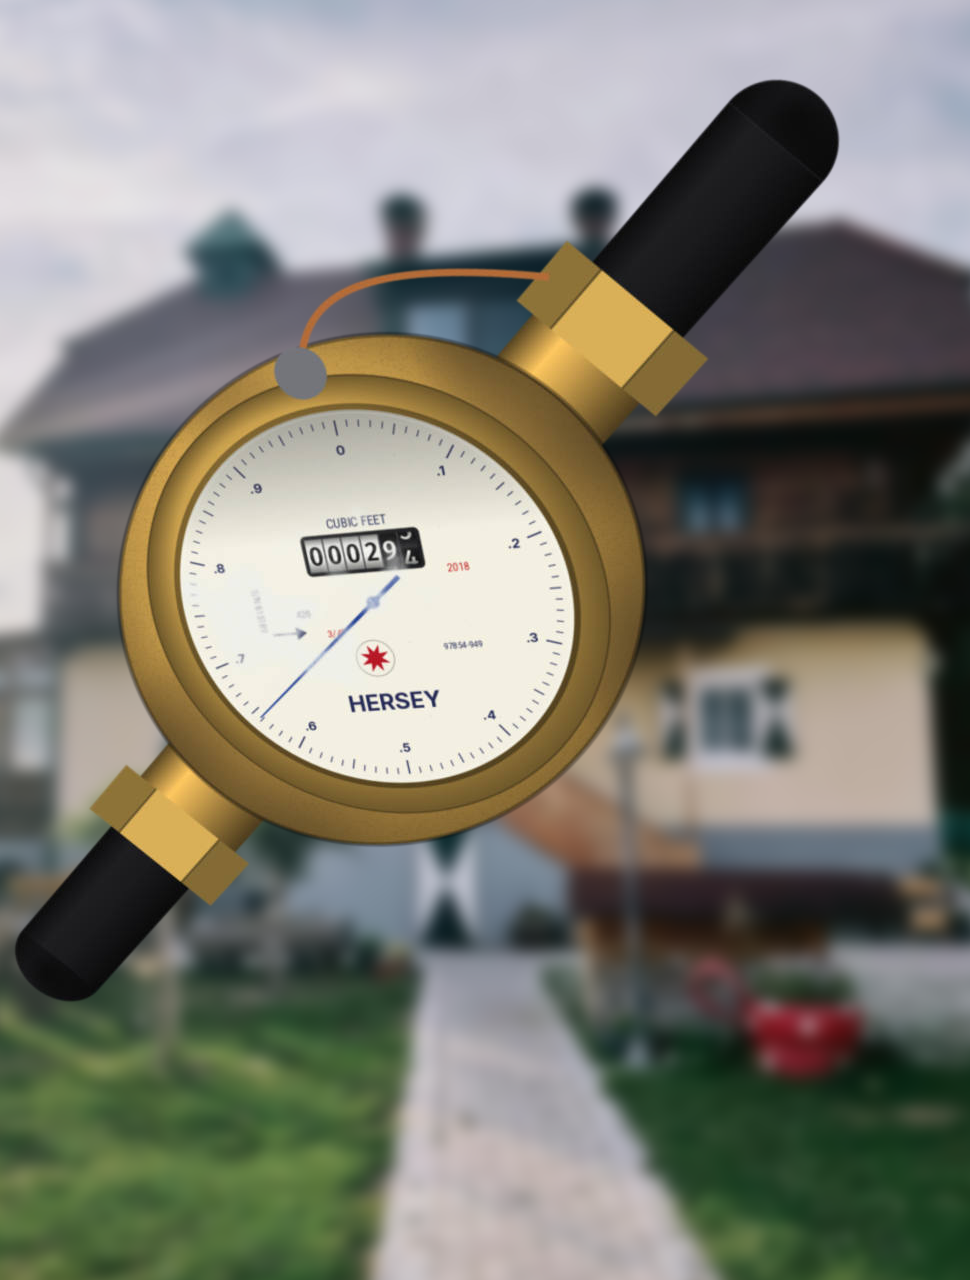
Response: 293.64 ft³
